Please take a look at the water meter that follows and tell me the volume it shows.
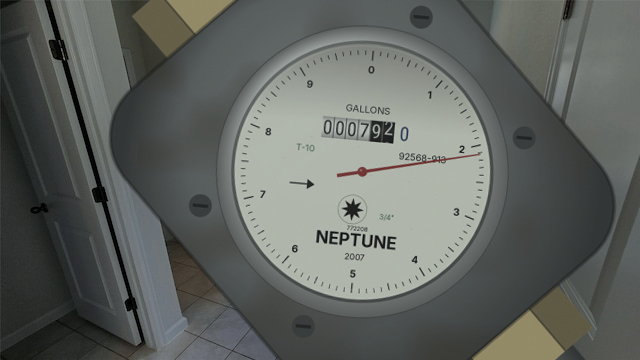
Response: 7922.1 gal
